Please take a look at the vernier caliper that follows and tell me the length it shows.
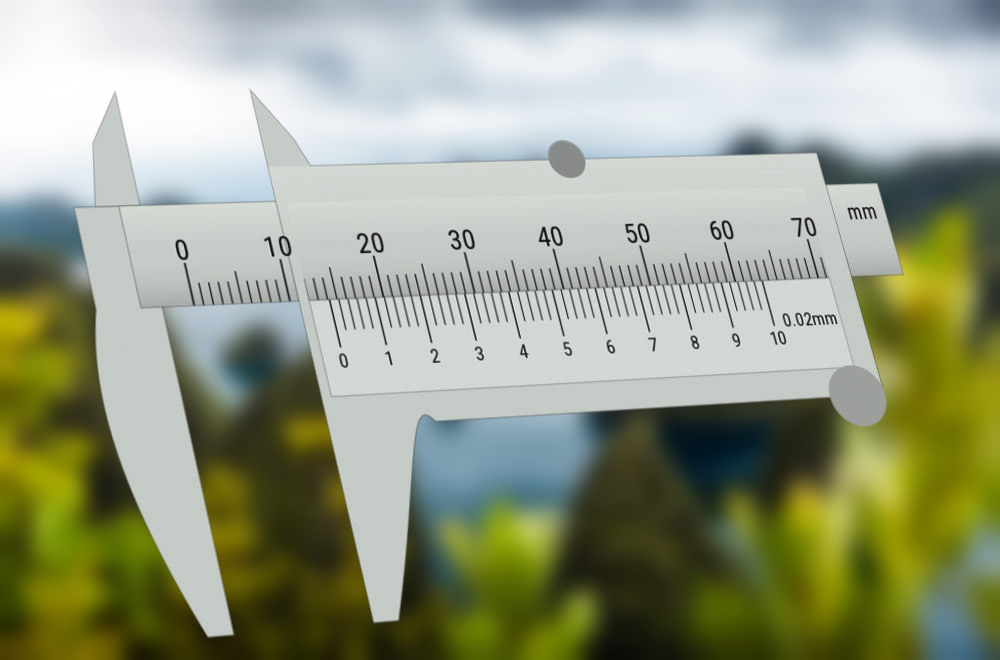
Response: 14.2 mm
